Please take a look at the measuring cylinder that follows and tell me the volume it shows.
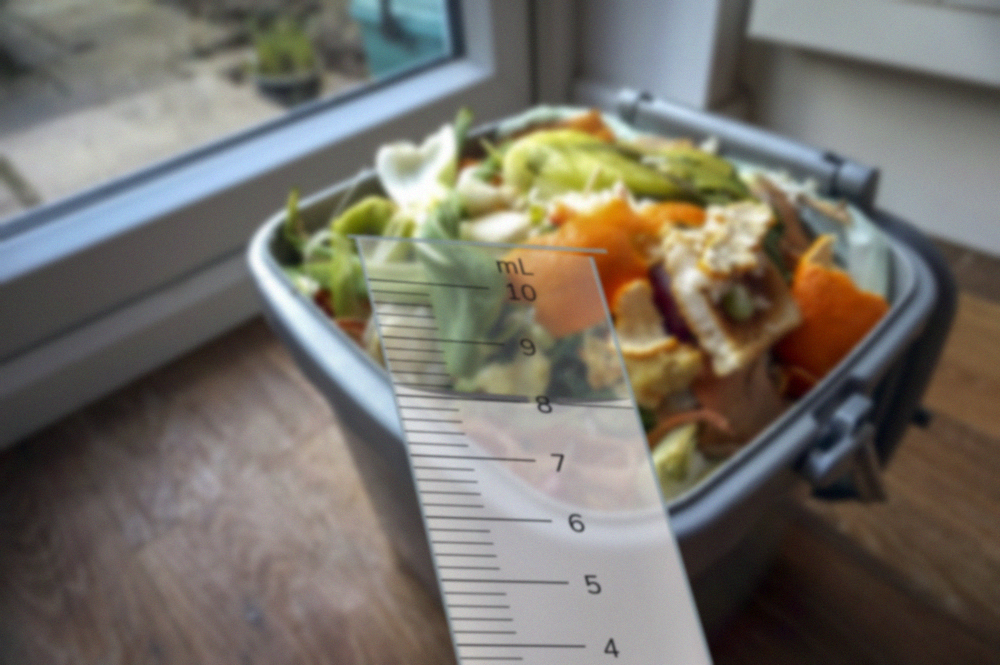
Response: 8 mL
